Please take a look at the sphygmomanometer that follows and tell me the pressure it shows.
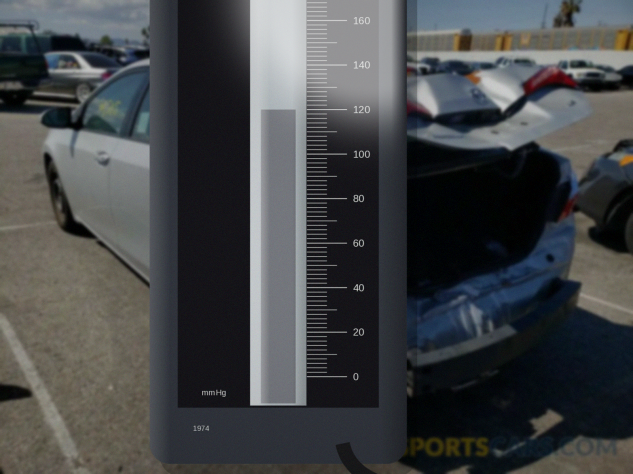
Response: 120 mmHg
